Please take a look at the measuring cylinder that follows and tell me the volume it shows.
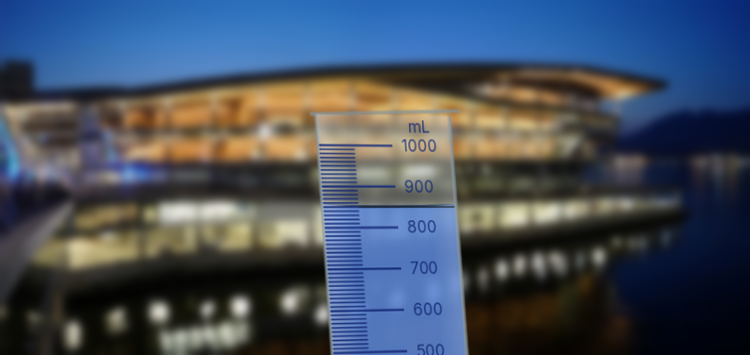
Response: 850 mL
